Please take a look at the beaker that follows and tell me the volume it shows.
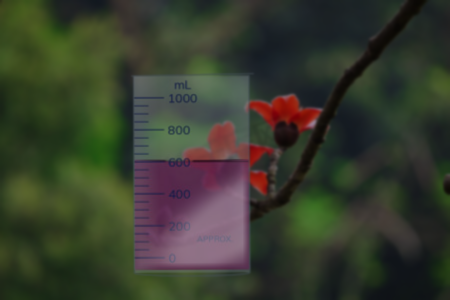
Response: 600 mL
